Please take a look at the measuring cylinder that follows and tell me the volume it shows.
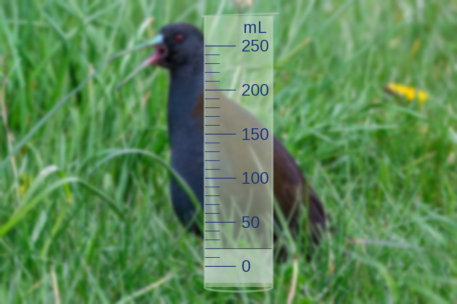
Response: 20 mL
